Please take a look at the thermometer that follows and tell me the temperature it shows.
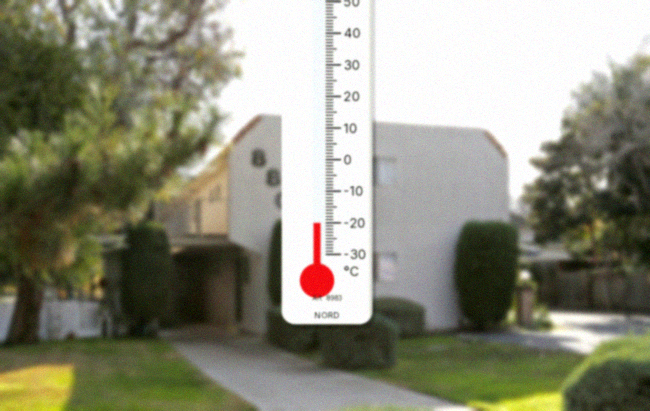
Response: -20 °C
